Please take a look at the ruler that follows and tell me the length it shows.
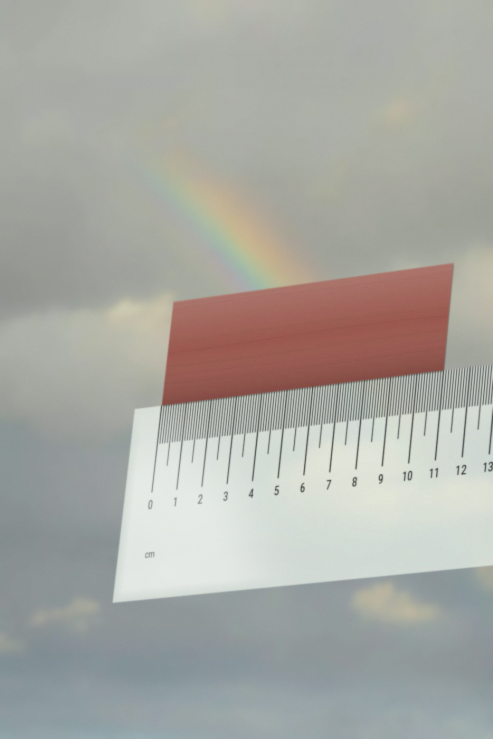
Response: 11 cm
